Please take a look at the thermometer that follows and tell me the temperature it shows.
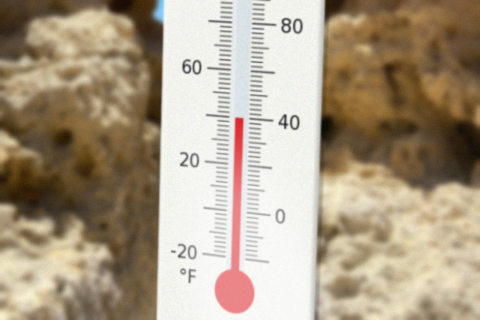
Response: 40 °F
